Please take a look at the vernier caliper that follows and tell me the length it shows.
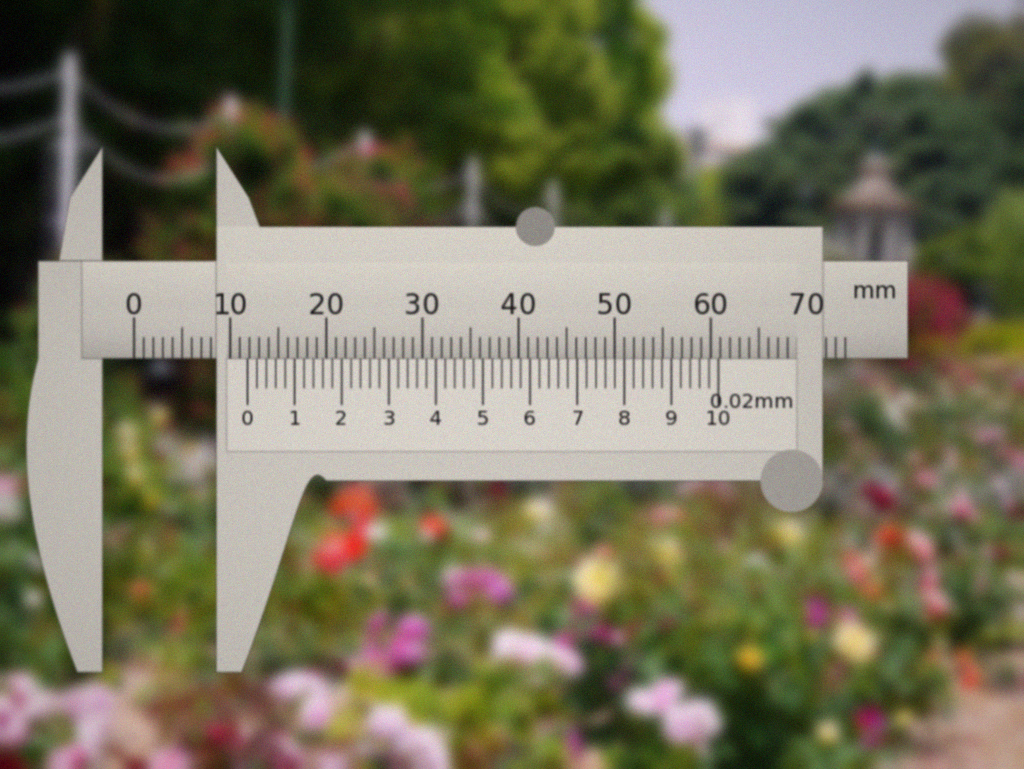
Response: 11.8 mm
